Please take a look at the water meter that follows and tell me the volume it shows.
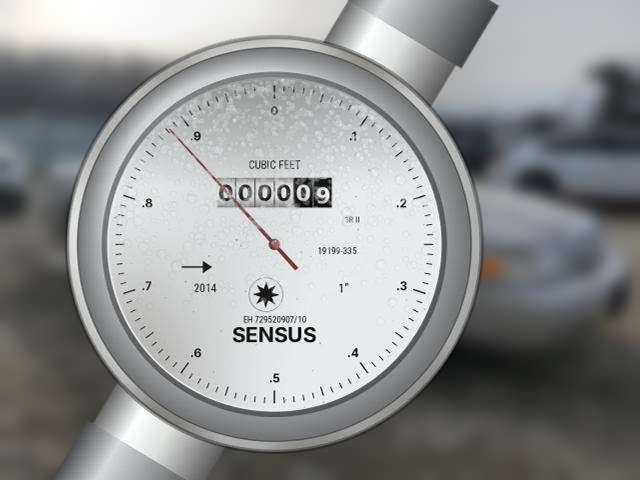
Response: 8.88 ft³
